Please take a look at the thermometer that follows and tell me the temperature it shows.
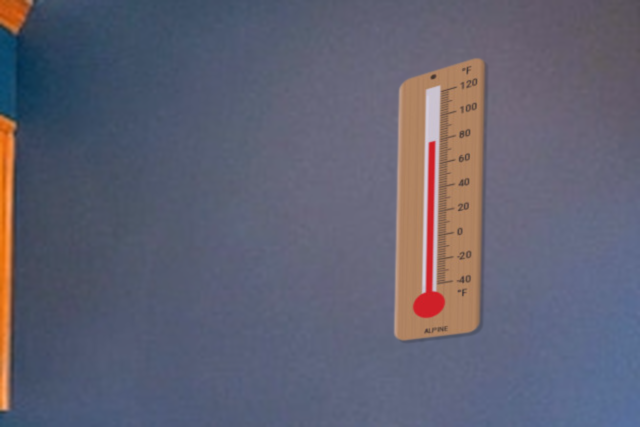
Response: 80 °F
